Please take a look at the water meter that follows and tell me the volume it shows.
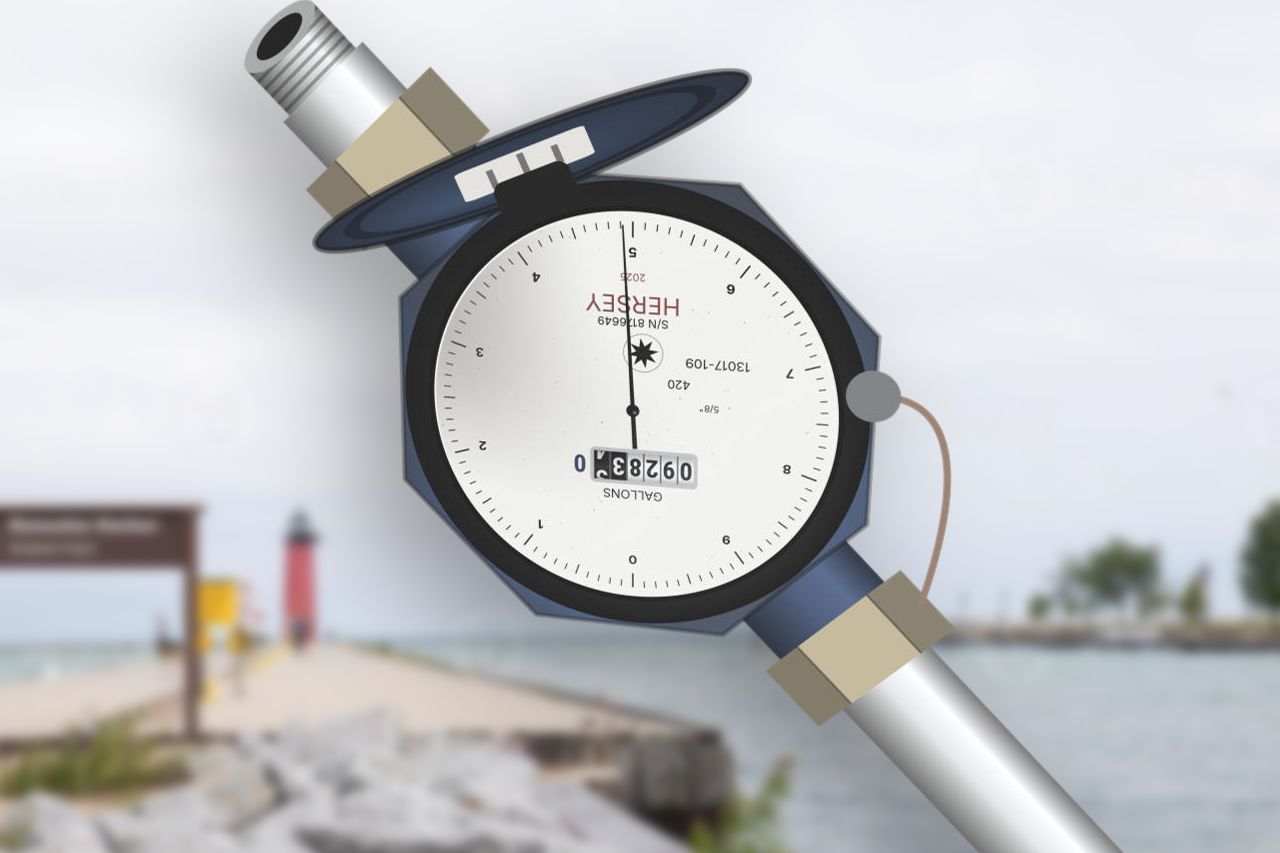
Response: 928334.9 gal
